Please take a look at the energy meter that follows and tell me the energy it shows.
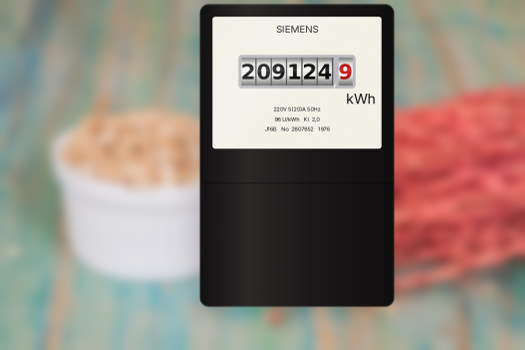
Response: 209124.9 kWh
